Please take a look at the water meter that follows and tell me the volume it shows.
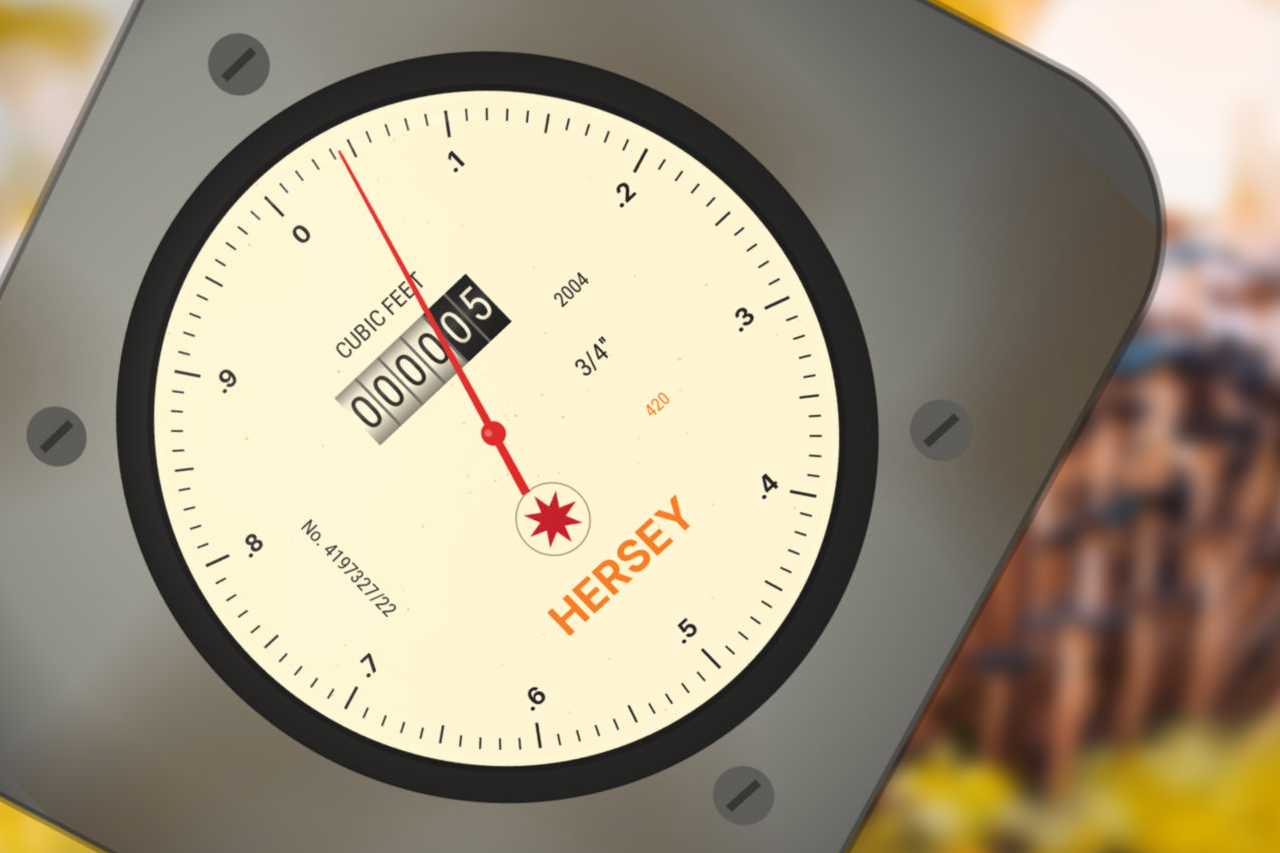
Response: 5.04 ft³
